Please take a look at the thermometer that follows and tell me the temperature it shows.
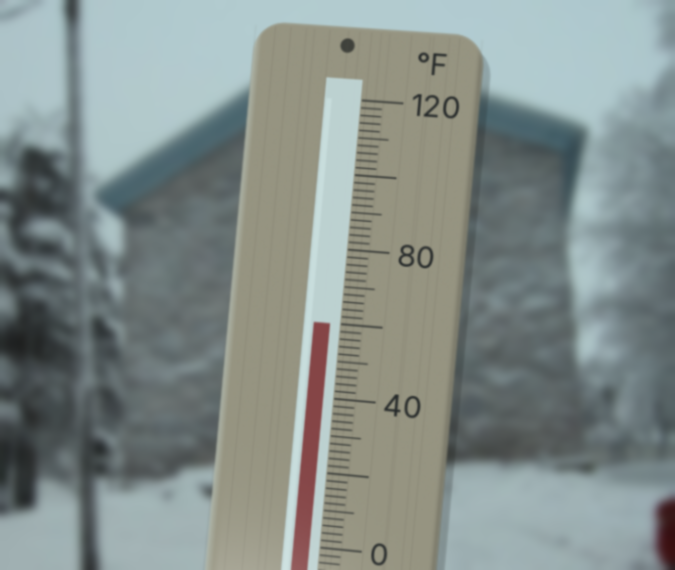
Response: 60 °F
